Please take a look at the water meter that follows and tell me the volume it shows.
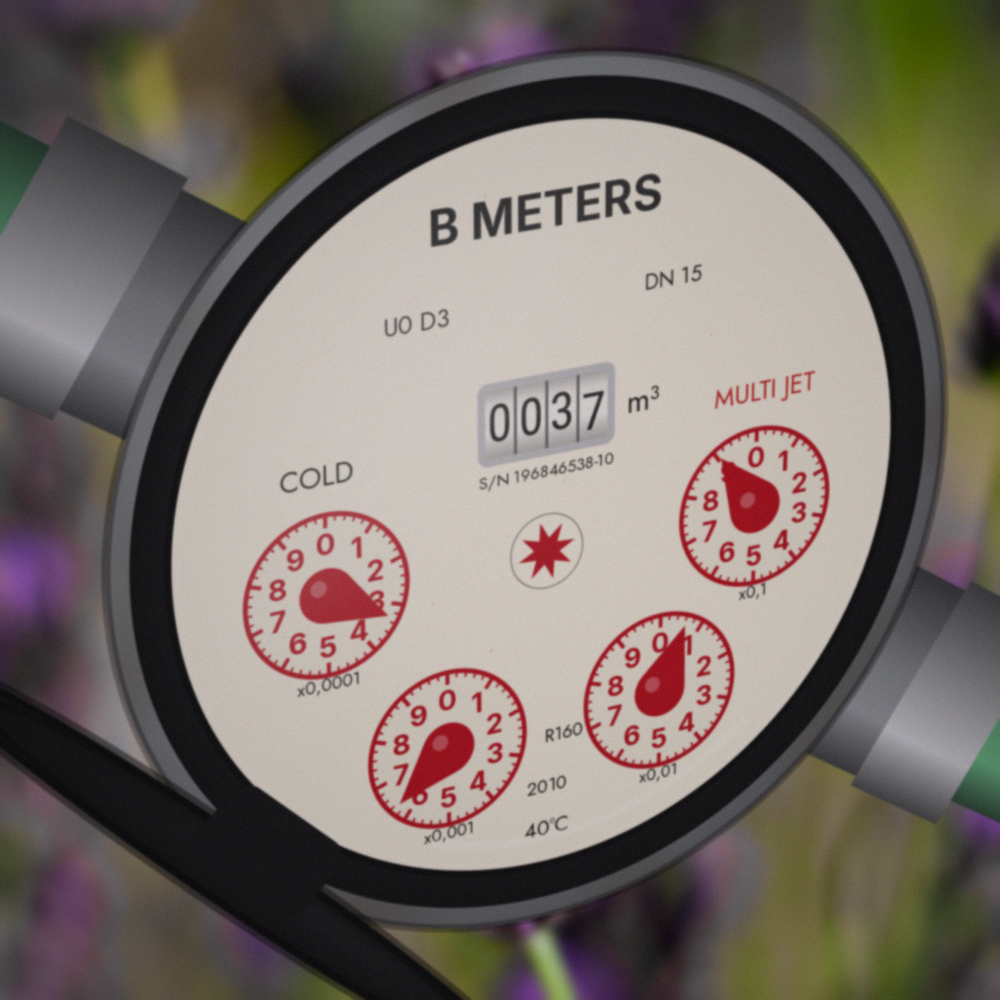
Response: 36.9063 m³
